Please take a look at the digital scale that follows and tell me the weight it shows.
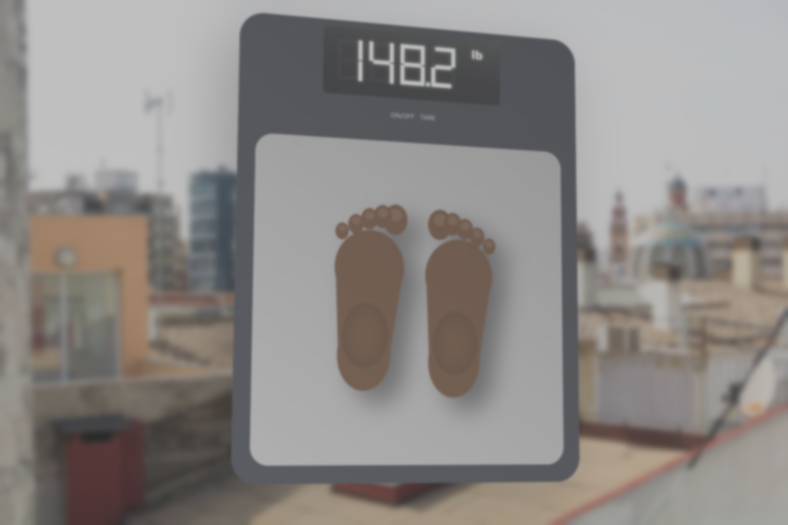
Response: 148.2 lb
